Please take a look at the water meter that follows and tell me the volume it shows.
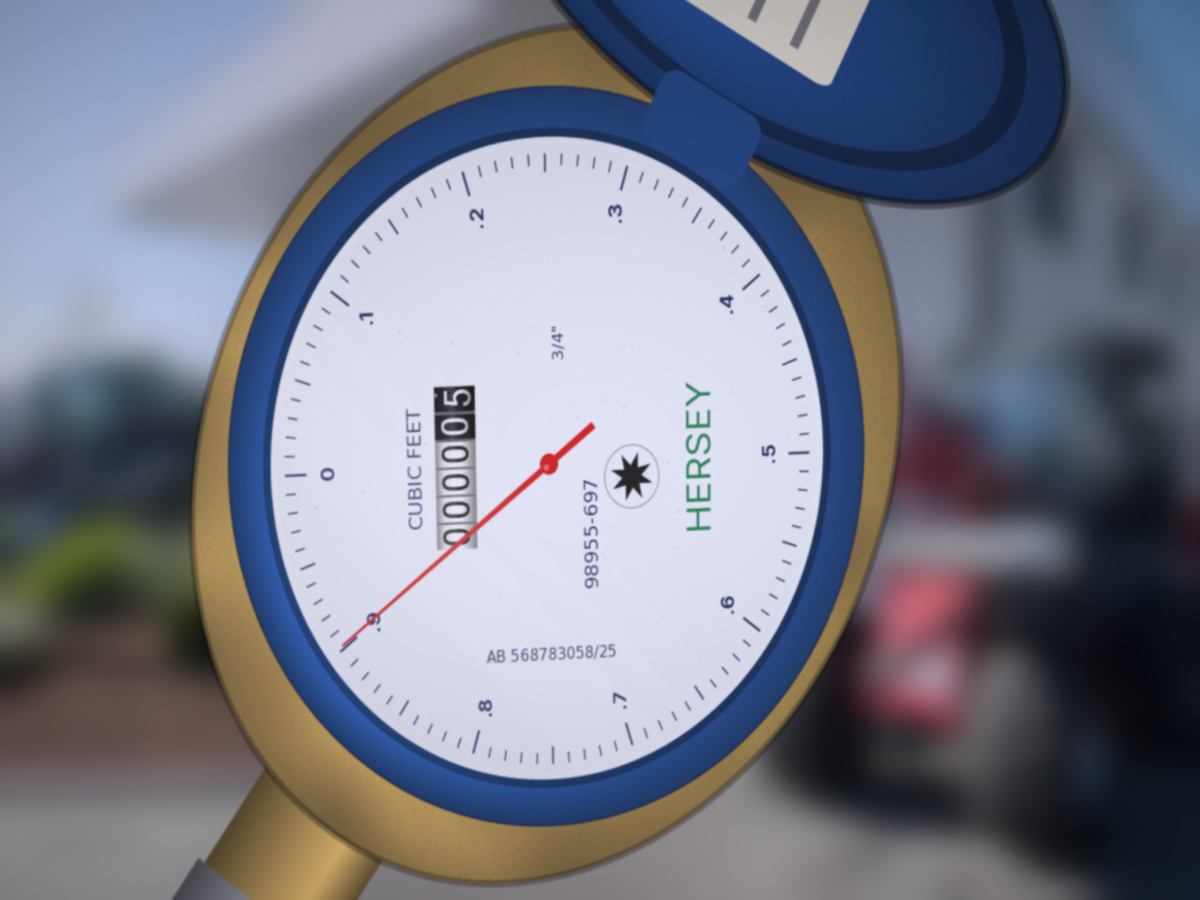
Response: 4.90 ft³
